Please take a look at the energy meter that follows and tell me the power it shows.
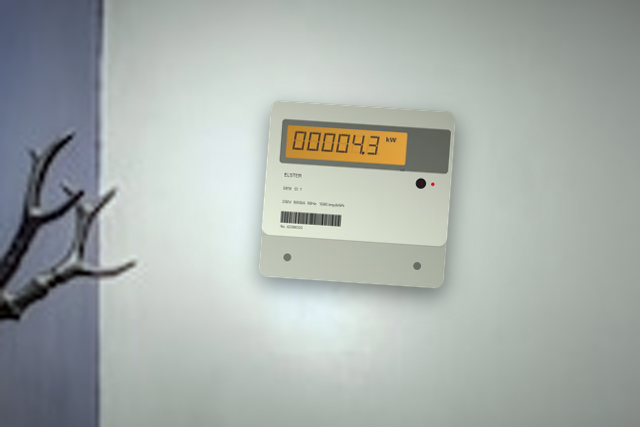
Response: 4.3 kW
